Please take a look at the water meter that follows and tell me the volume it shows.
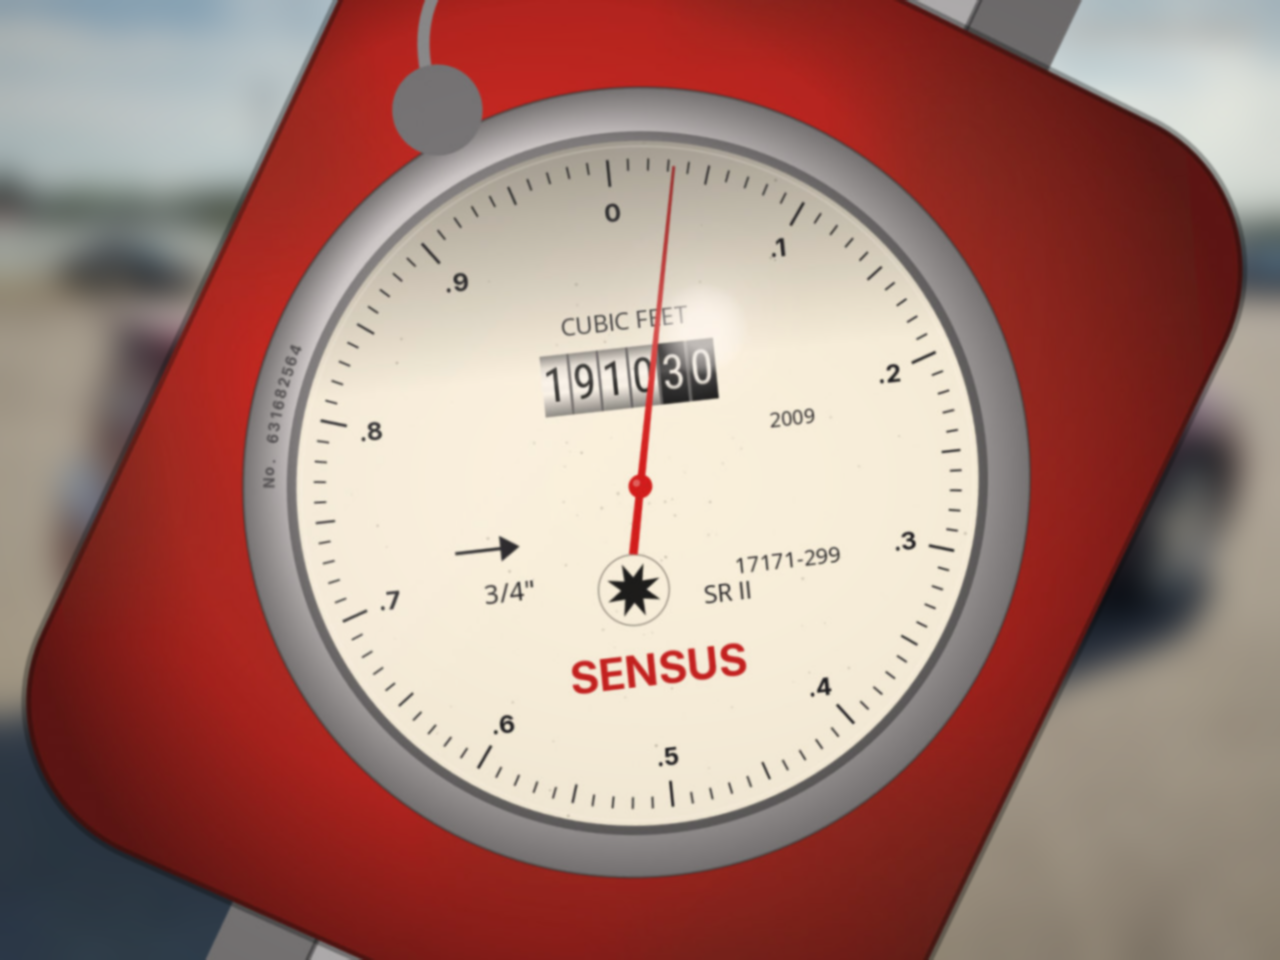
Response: 191030.03 ft³
